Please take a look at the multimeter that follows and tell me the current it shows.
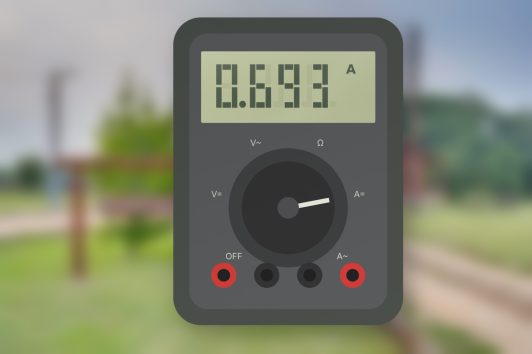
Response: 0.693 A
